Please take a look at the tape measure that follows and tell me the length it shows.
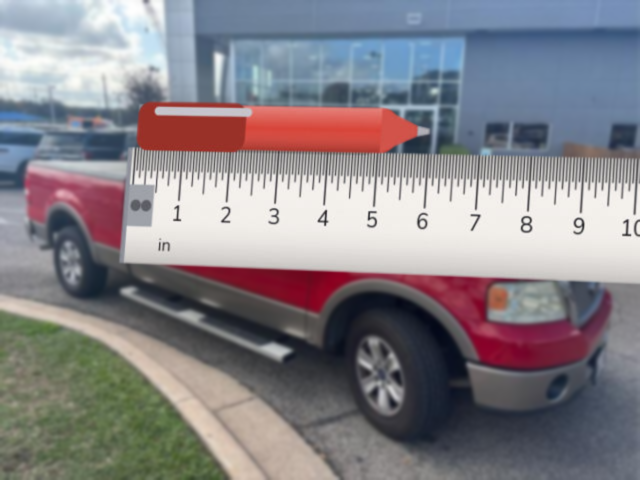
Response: 6 in
